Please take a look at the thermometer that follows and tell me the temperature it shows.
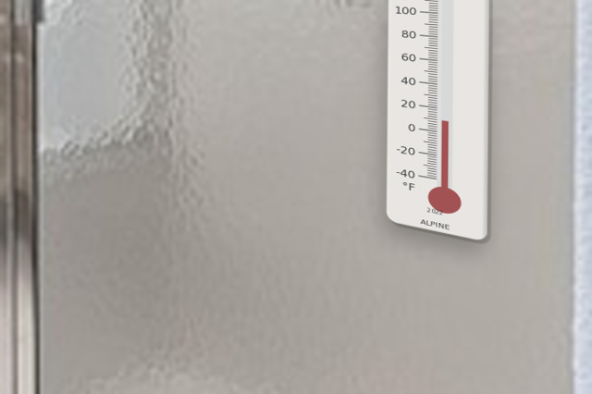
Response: 10 °F
